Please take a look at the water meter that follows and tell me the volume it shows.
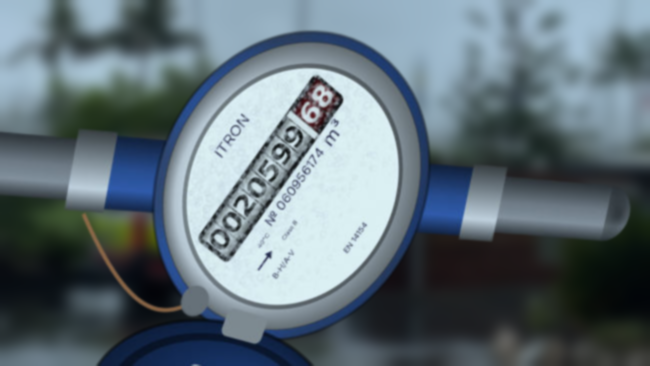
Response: 20599.68 m³
